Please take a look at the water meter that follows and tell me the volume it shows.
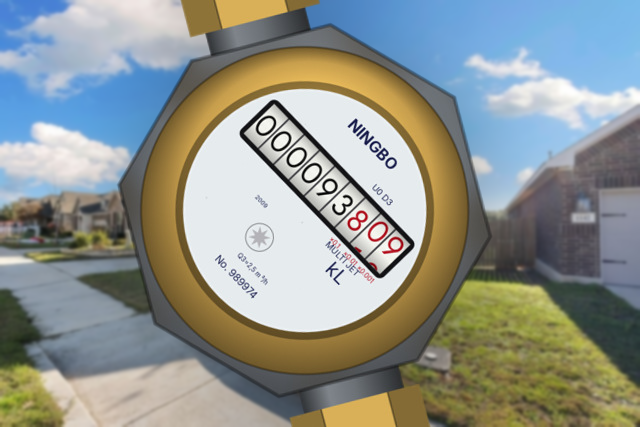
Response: 93.809 kL
